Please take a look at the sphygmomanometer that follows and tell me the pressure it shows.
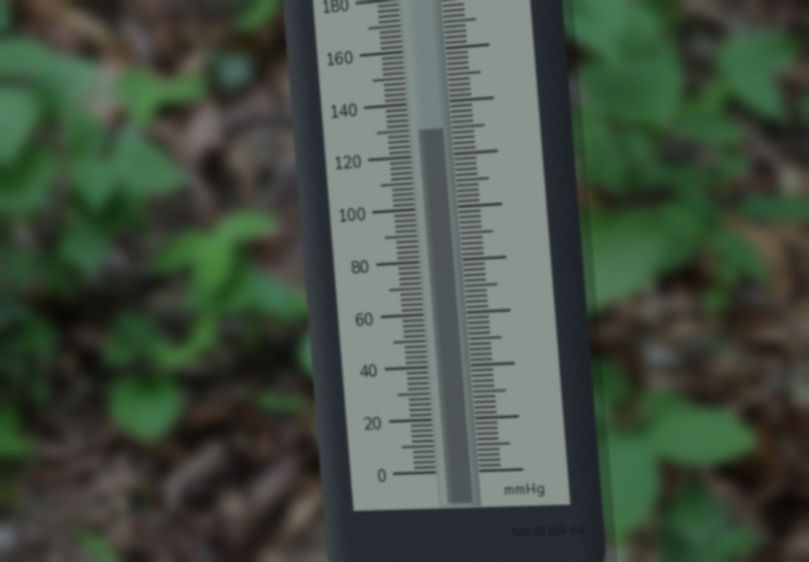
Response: 130 mmHg
